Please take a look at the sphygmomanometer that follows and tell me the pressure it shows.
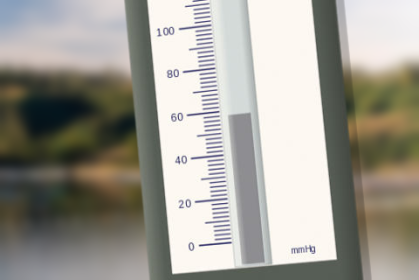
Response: 58 mmHg
